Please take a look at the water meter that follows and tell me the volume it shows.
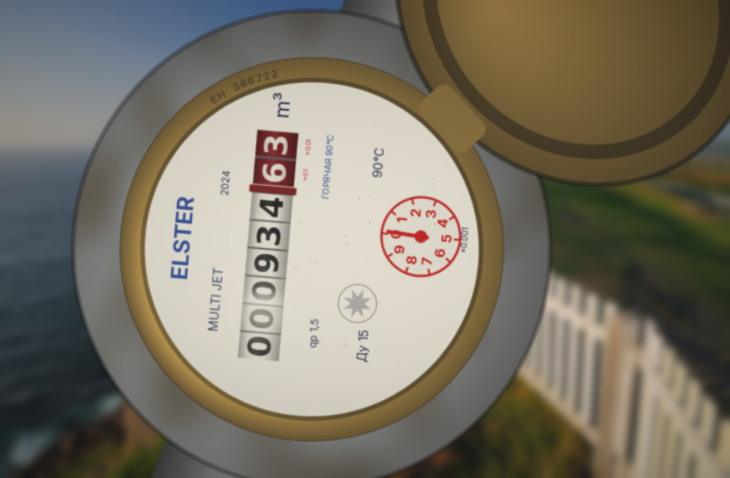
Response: 934.630 m³
